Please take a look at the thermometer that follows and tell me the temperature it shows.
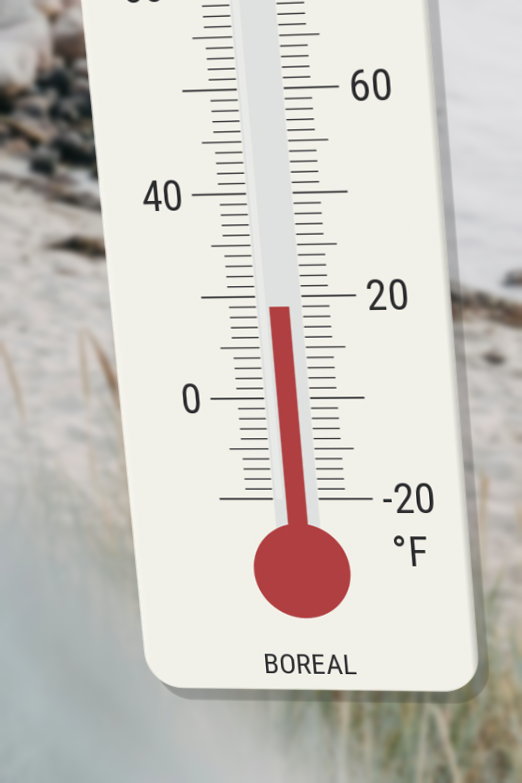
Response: 18 °F
